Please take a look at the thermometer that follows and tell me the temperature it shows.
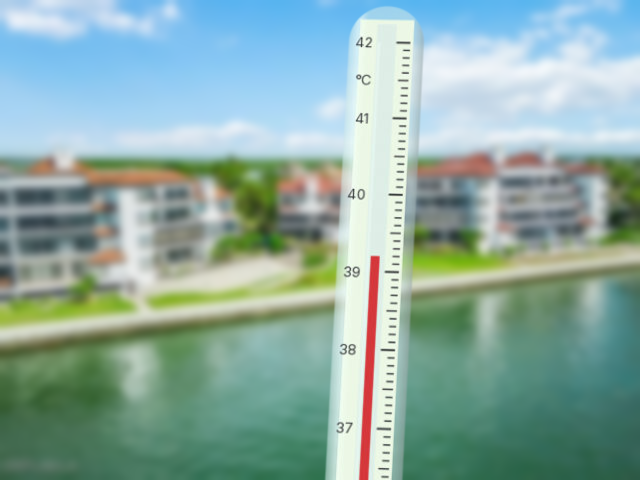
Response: 39.2 °C
